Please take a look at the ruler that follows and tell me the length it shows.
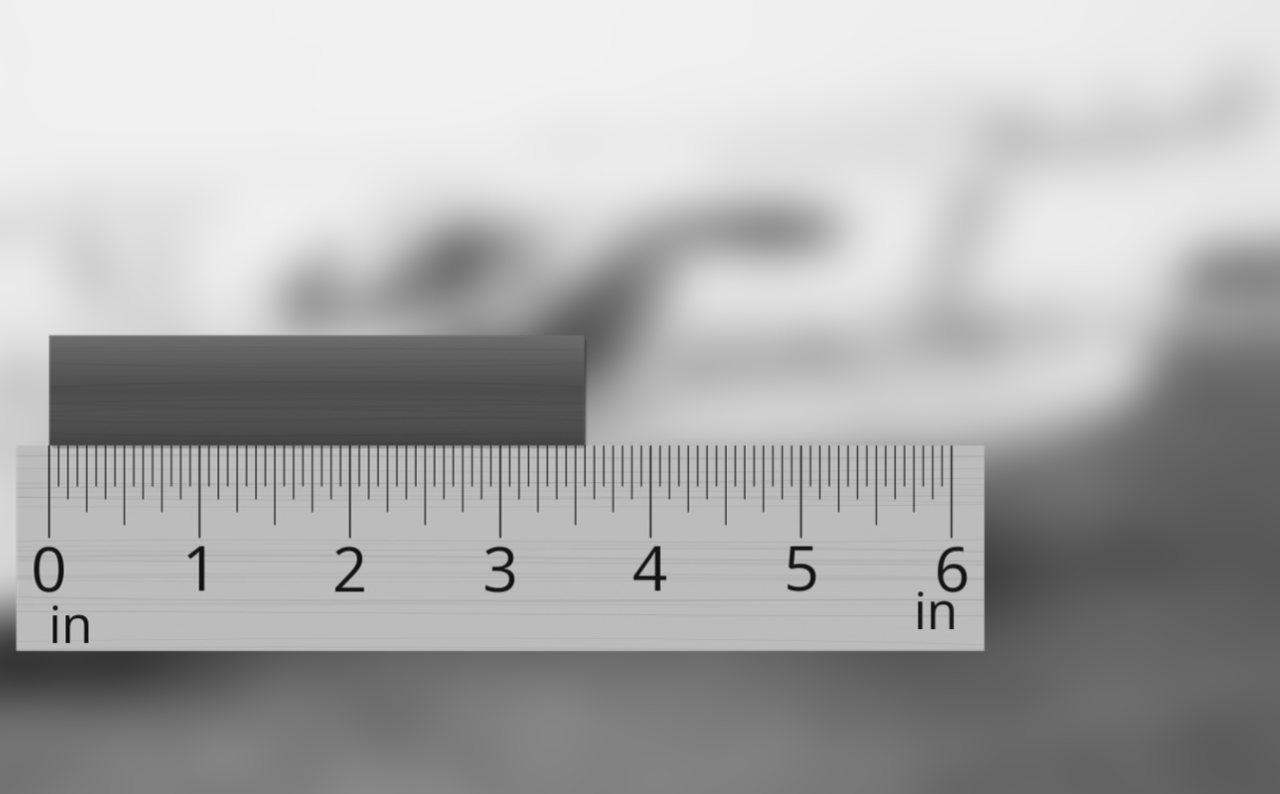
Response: 3.5625 in
